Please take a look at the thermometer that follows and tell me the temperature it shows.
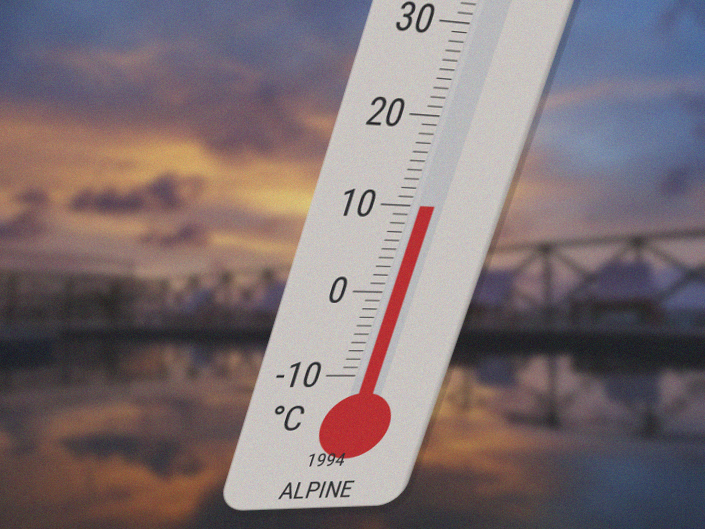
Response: 10 °C
